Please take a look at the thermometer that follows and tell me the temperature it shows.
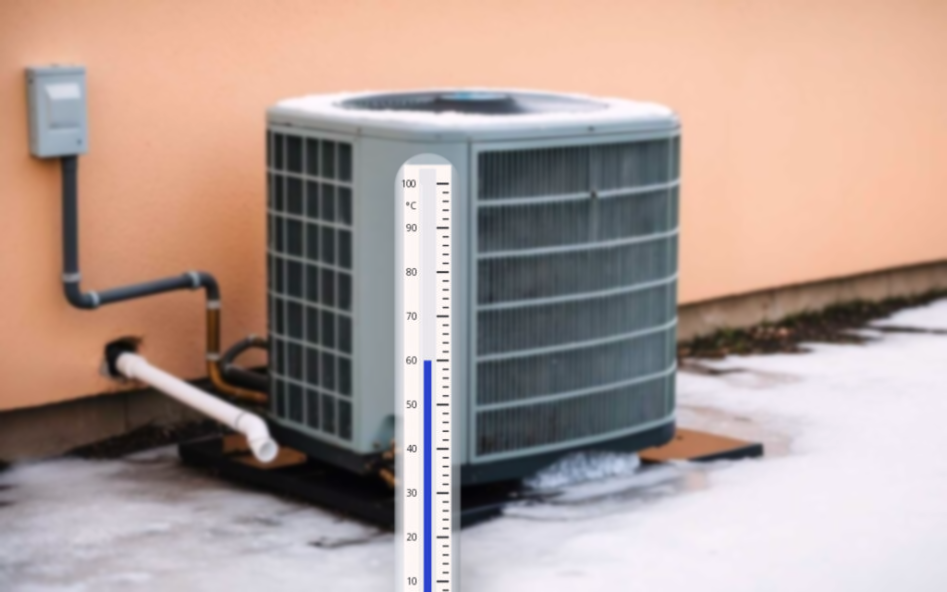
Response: 60 °C
